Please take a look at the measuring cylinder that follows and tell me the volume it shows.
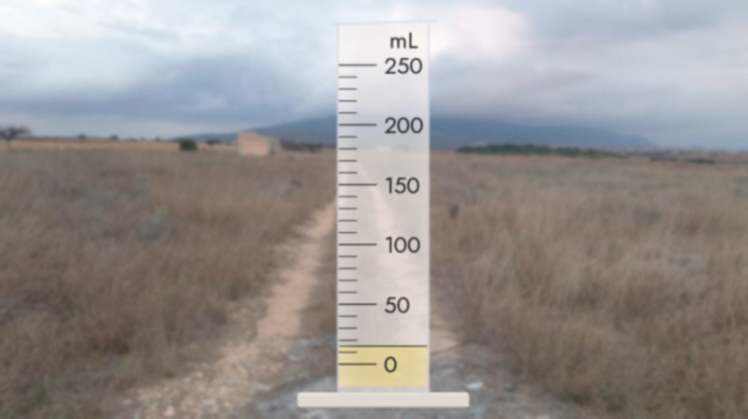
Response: 15 mL
